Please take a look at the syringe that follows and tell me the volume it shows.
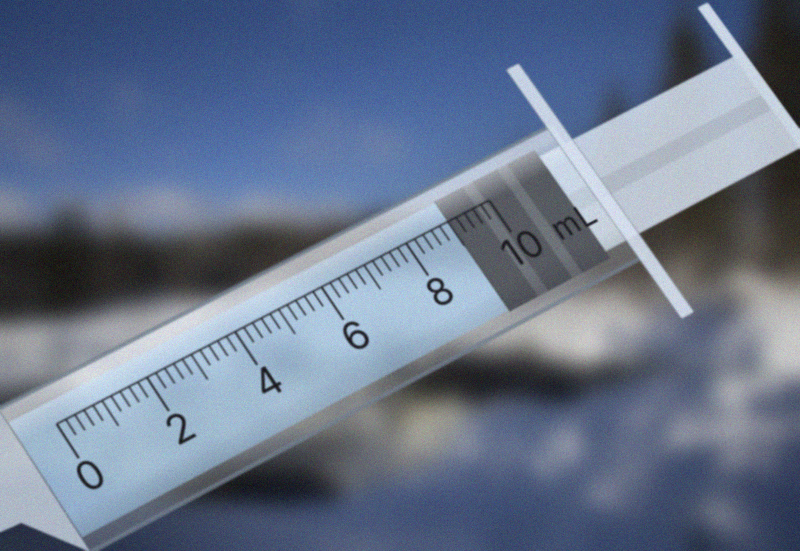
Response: 9 mL
